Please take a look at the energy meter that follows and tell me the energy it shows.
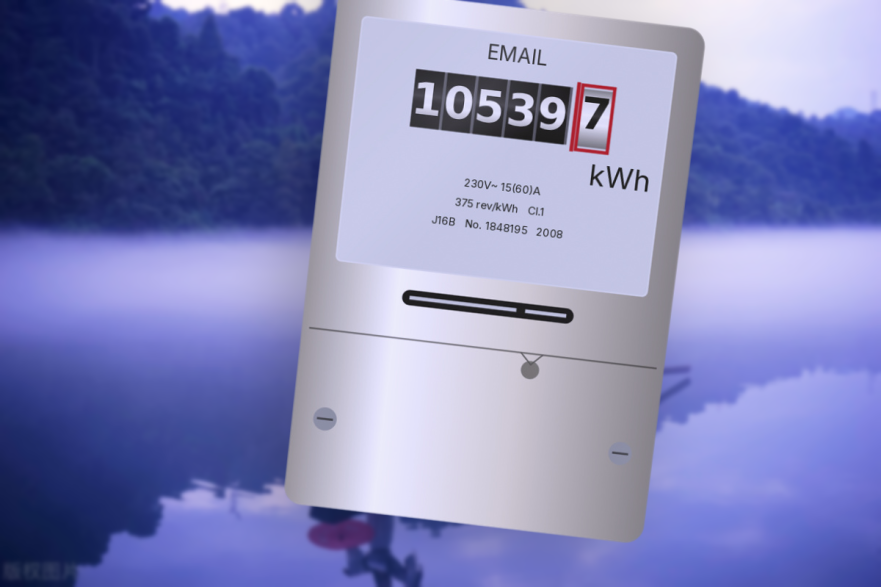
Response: 10539.7 kWh
